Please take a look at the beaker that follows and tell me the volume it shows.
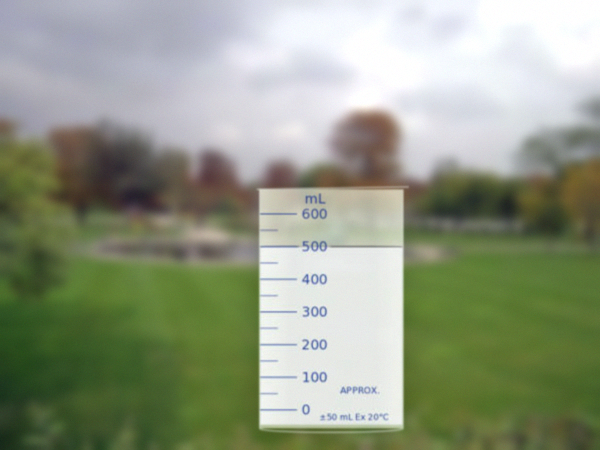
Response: 500 mL
